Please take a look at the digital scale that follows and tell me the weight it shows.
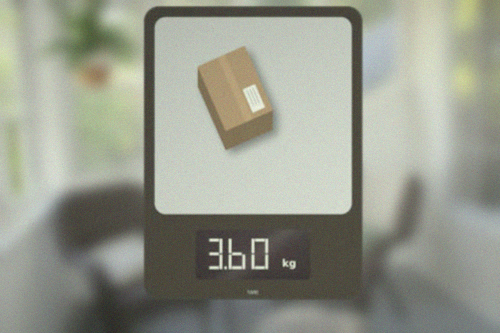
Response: 3.60 kg
